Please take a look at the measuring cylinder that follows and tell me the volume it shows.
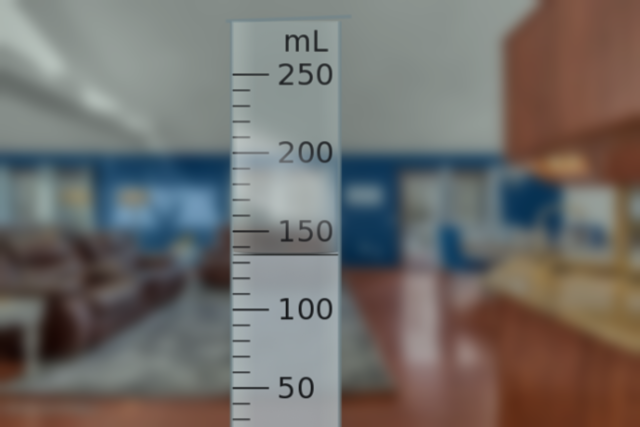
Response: 135 mL
